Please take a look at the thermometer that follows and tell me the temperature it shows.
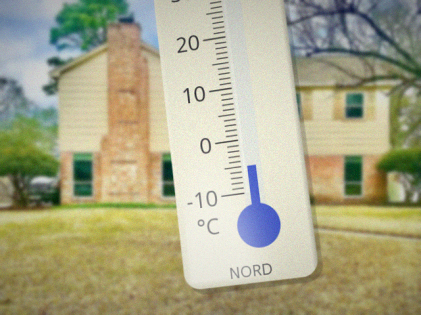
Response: -5 °C
